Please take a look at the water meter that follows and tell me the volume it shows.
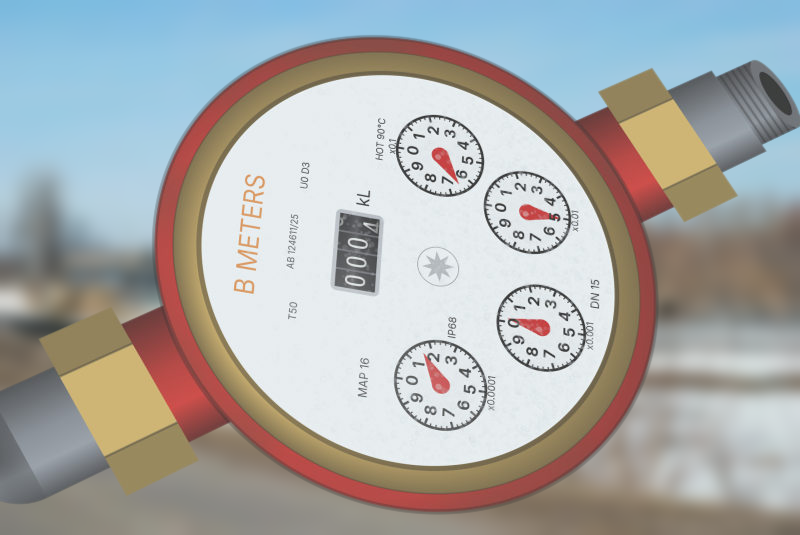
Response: 3.6501 kL
